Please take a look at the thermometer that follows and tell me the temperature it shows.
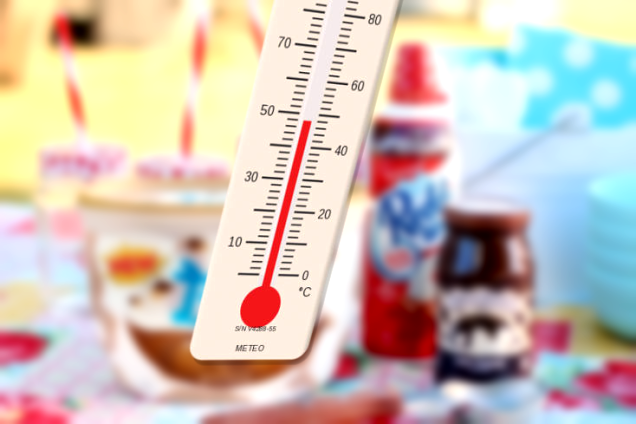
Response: 48 °C
